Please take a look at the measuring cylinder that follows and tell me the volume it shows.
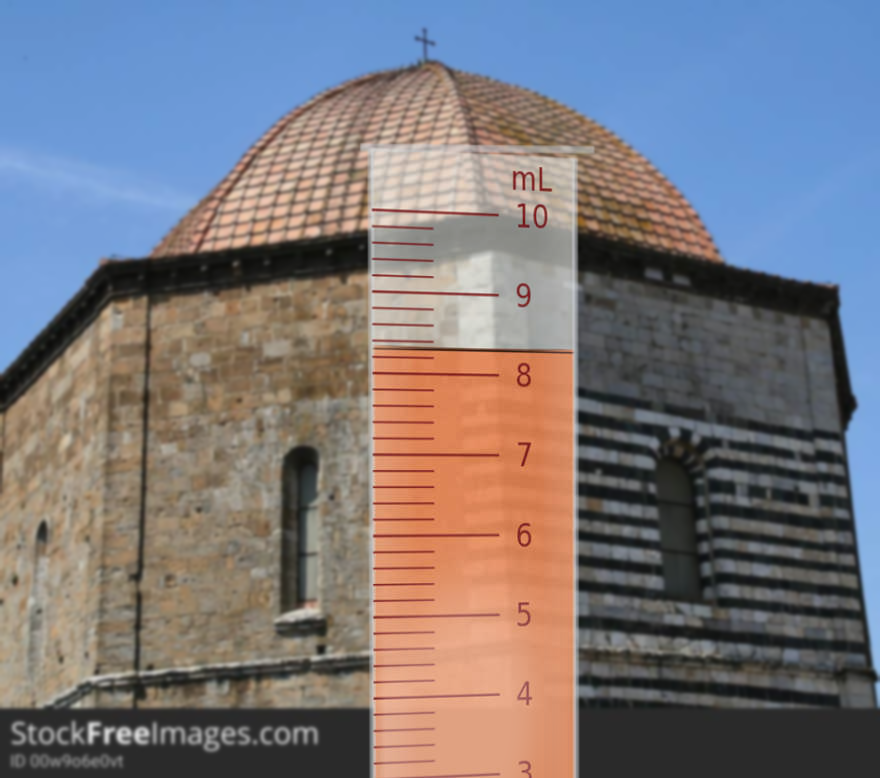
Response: 8.3 mL
